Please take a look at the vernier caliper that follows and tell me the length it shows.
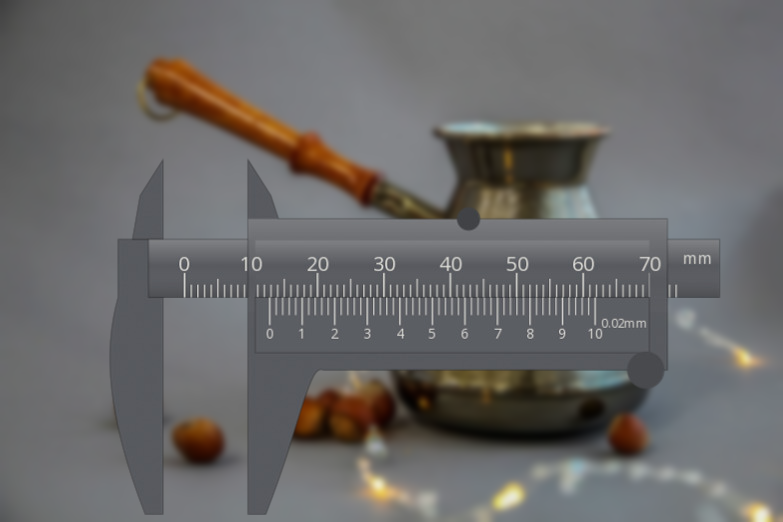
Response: 12.8 mm
